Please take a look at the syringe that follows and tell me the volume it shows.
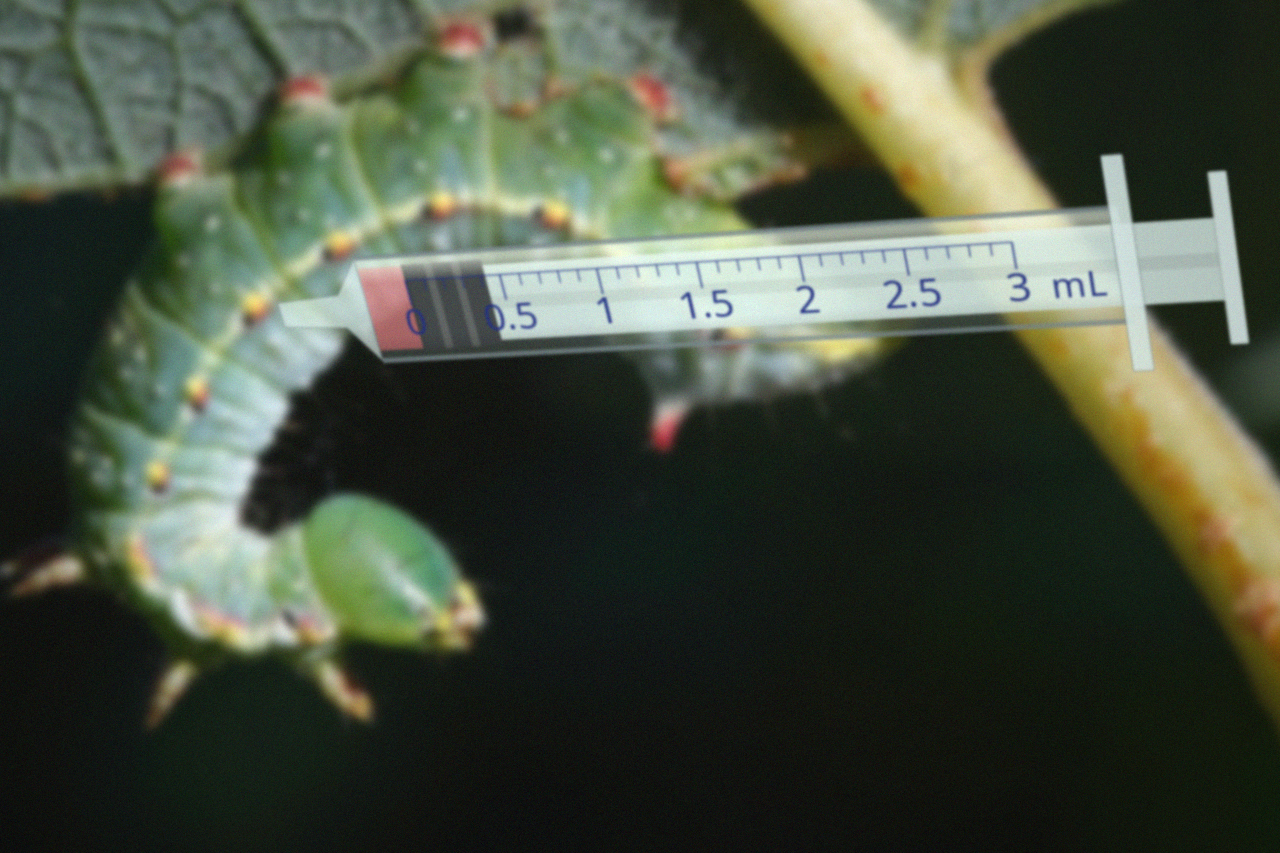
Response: 0 mL
